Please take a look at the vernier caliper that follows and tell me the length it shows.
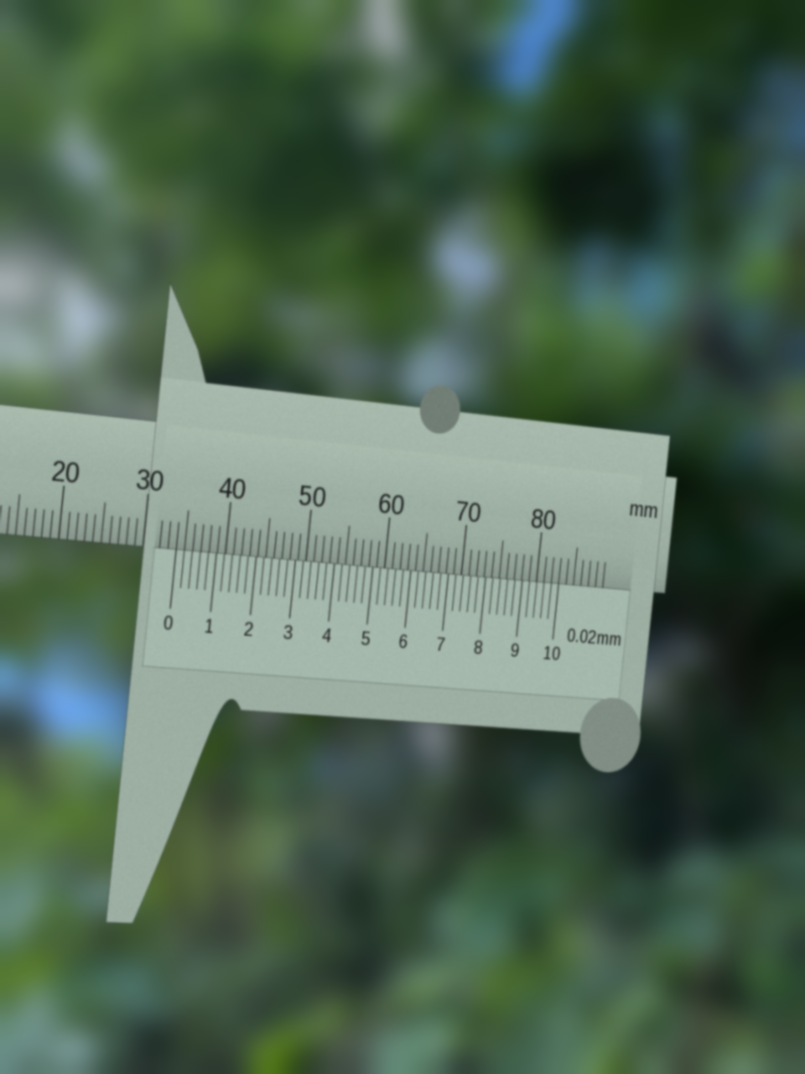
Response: 34.0 mm
